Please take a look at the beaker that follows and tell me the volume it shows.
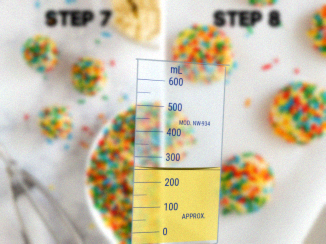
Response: 250 mL
